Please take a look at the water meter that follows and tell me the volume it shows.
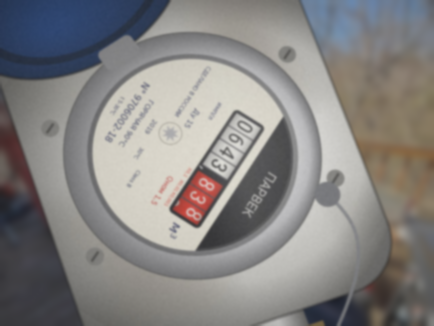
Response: 643.838 m³
